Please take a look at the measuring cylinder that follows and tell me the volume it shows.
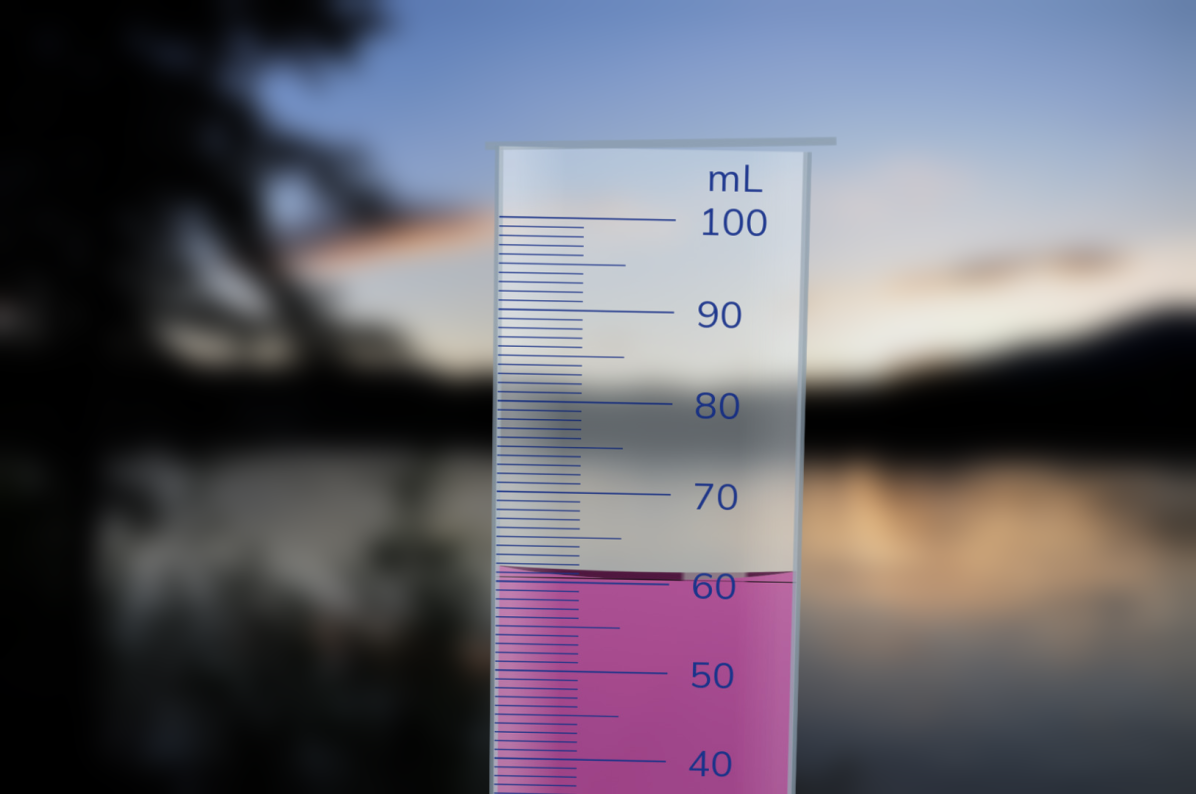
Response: 60.5 mL
